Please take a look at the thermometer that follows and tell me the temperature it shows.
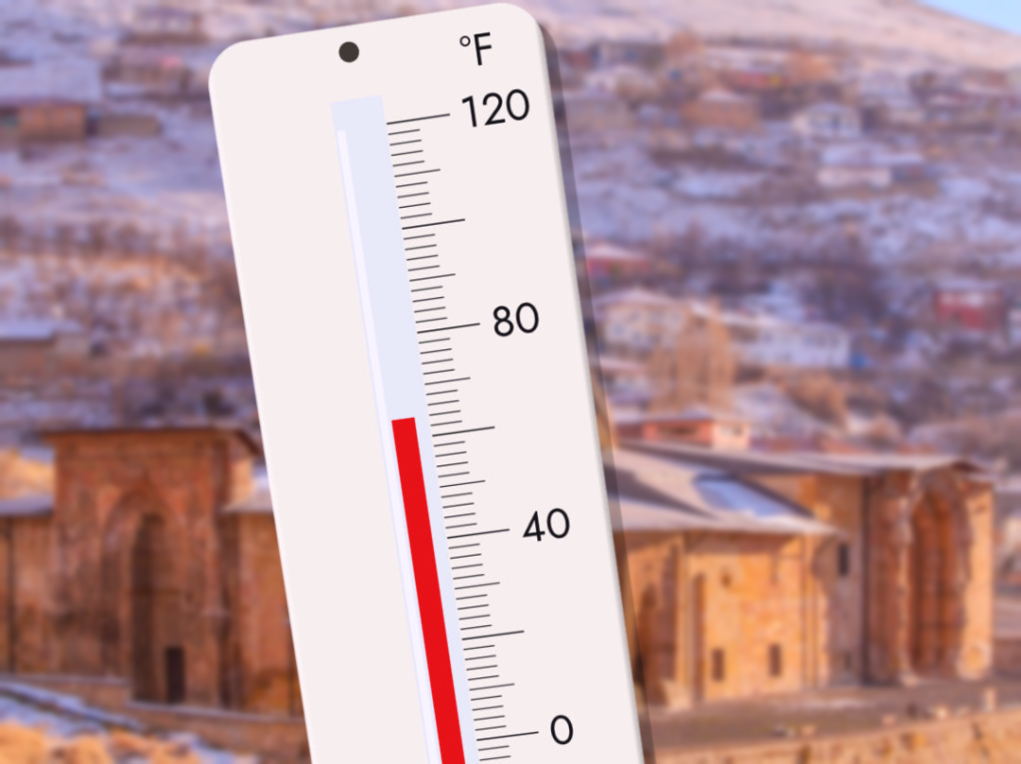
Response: 64 °F
